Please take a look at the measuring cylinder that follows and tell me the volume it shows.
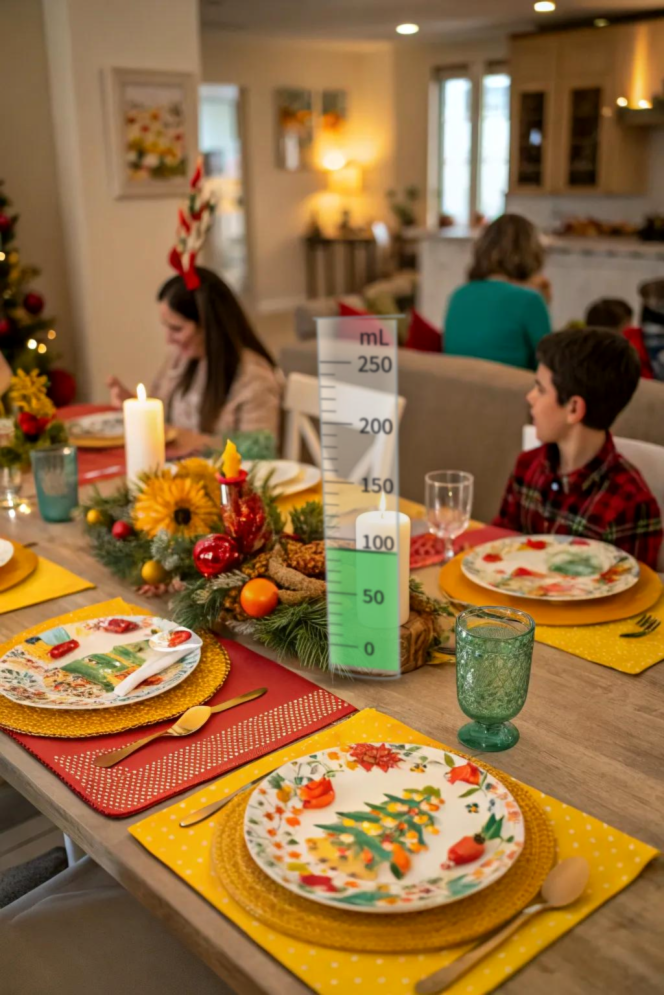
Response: 90 mL
